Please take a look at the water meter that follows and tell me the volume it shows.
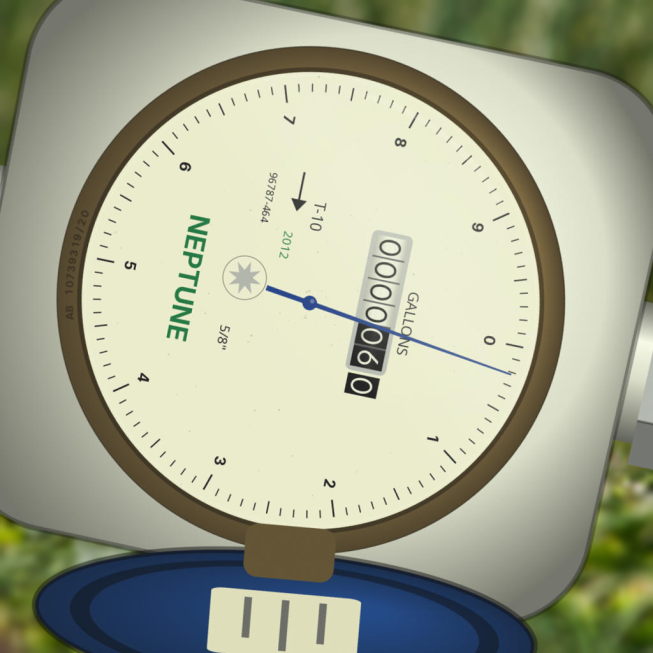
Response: 60.2 gal
